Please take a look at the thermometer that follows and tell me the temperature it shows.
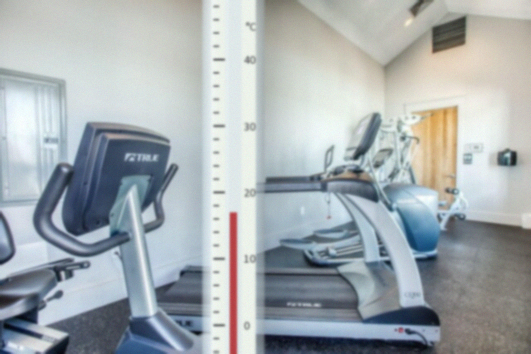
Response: 17 °C
